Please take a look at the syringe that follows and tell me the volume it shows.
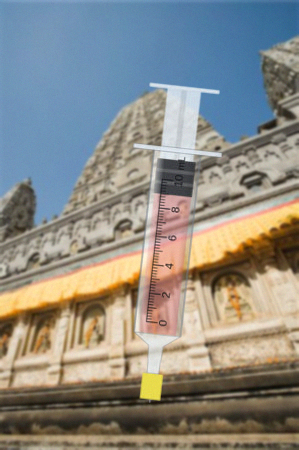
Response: 9 mL
